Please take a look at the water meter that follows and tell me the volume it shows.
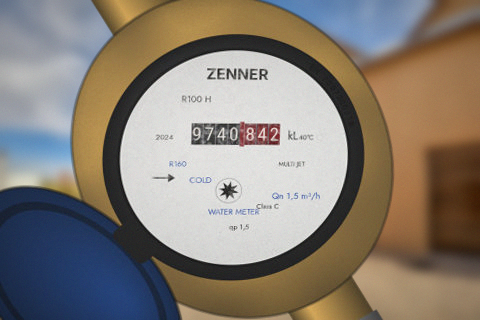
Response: 9740.842 kL
